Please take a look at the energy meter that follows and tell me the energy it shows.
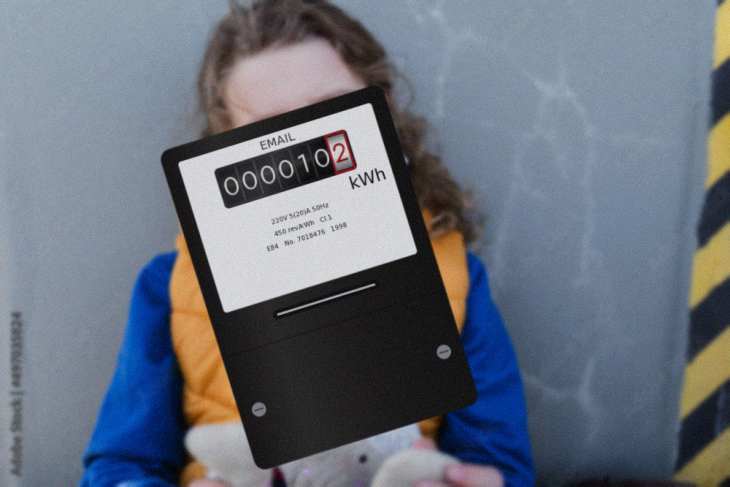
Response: 10.2 kWh
